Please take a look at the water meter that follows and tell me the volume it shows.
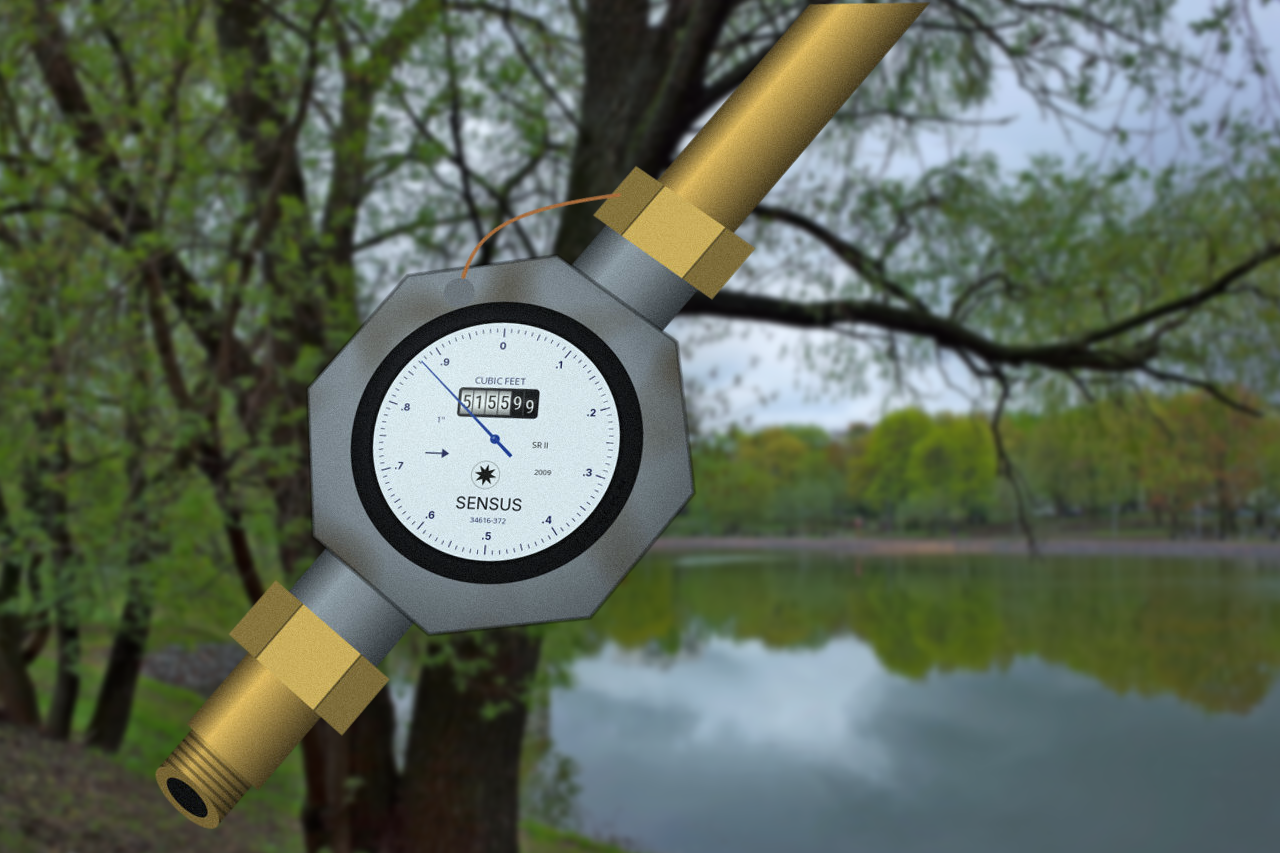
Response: 515598.87 ft³
